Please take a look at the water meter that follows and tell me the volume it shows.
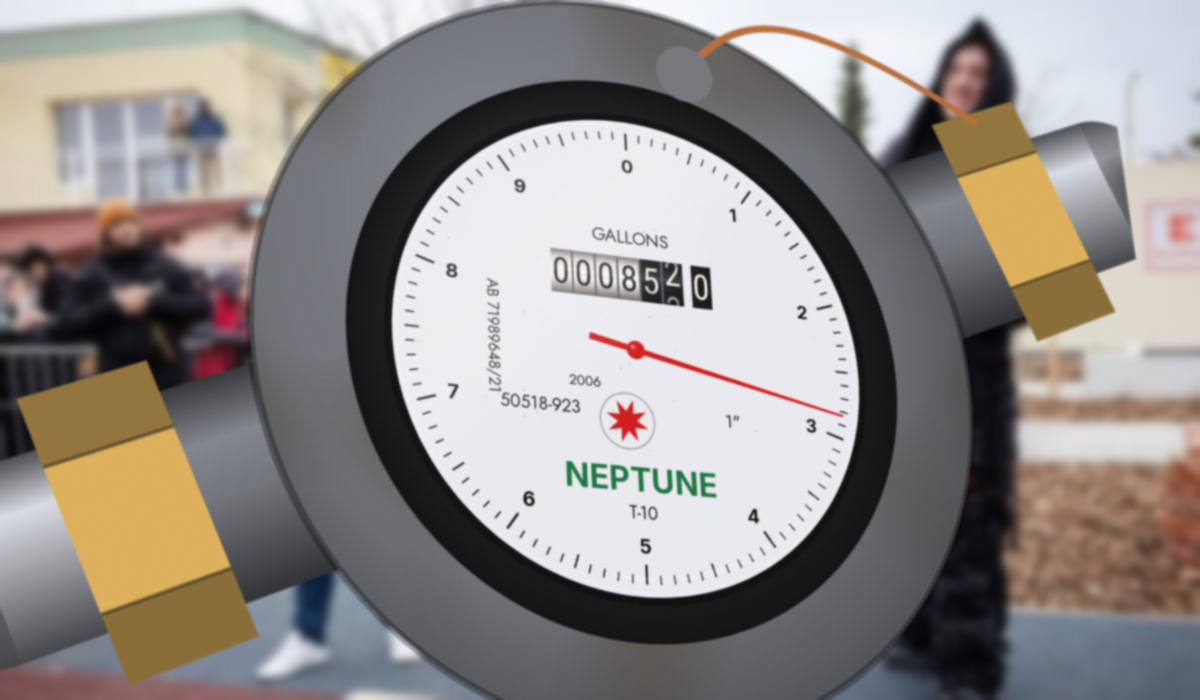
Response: 8522.8 gal
